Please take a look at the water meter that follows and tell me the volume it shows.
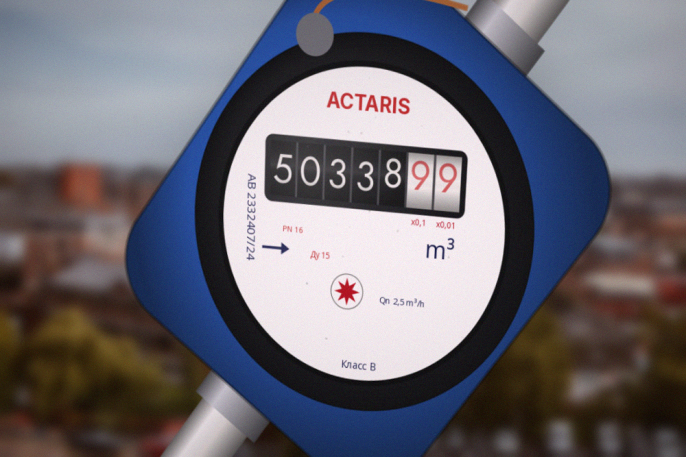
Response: 50338.99 m³
